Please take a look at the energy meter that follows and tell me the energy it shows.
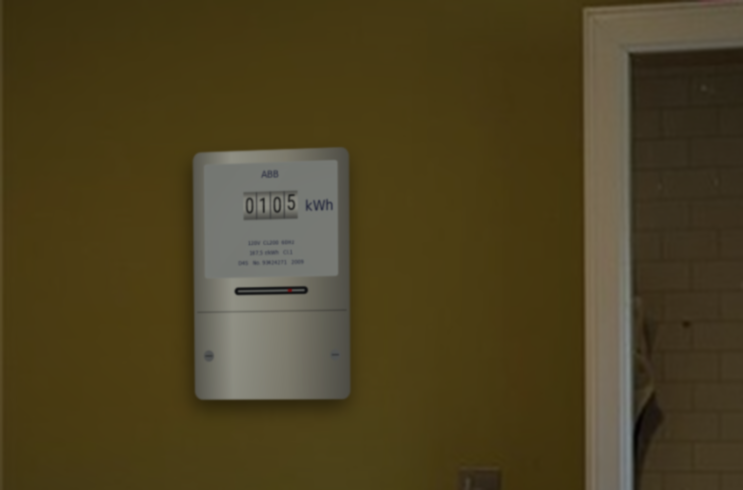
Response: 105 kWh
